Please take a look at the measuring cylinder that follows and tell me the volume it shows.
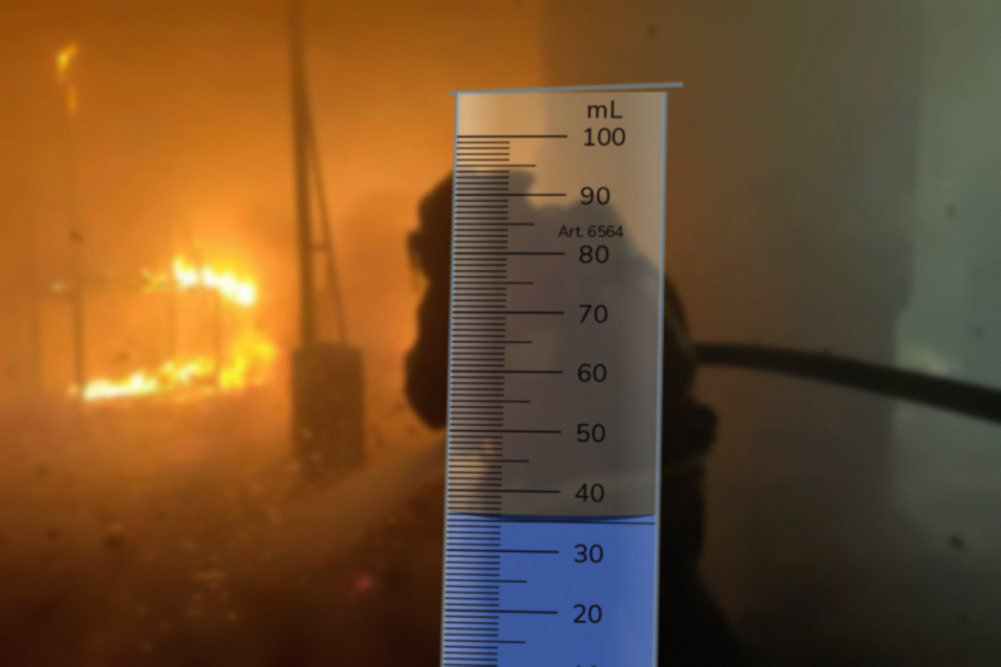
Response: 35 mL
